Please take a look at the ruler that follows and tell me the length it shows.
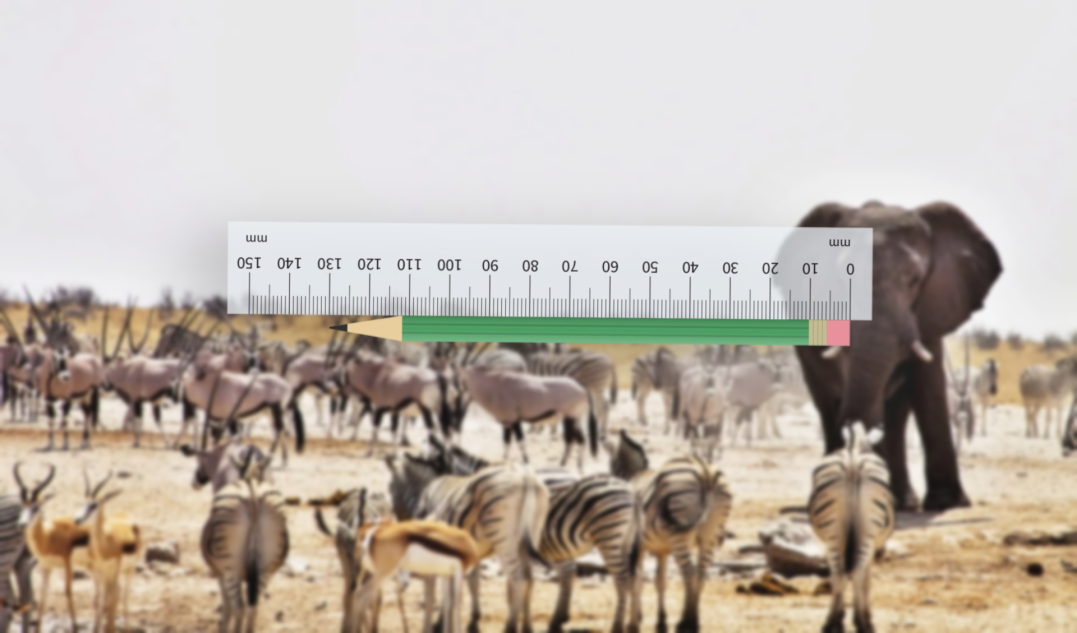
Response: 130 mm
